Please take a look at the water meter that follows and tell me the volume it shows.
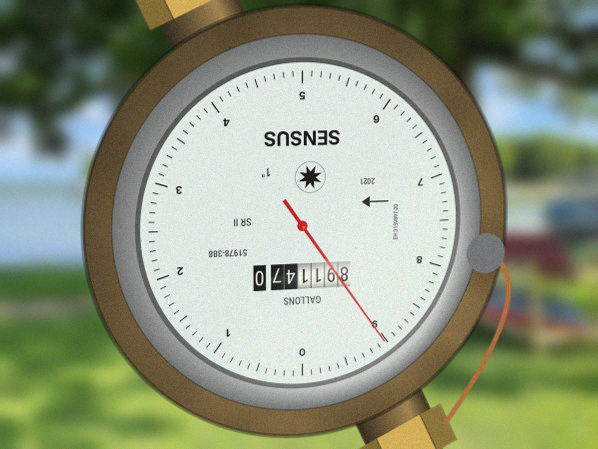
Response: 8911469.0 gal
